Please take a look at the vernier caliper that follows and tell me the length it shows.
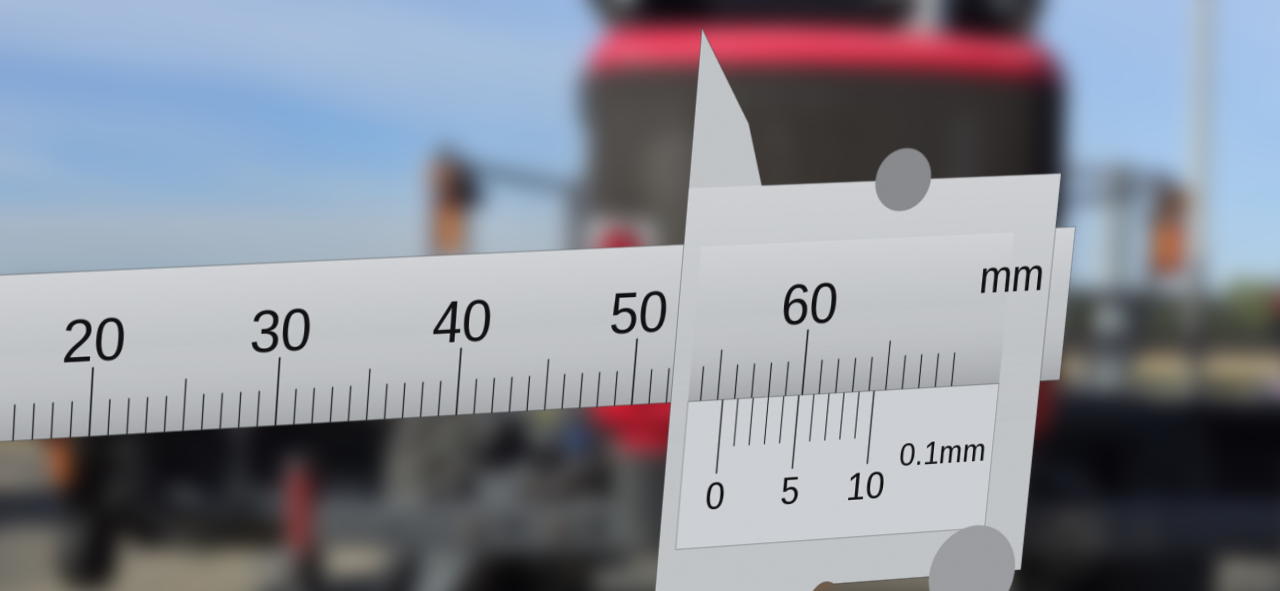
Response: 55.3 mm
